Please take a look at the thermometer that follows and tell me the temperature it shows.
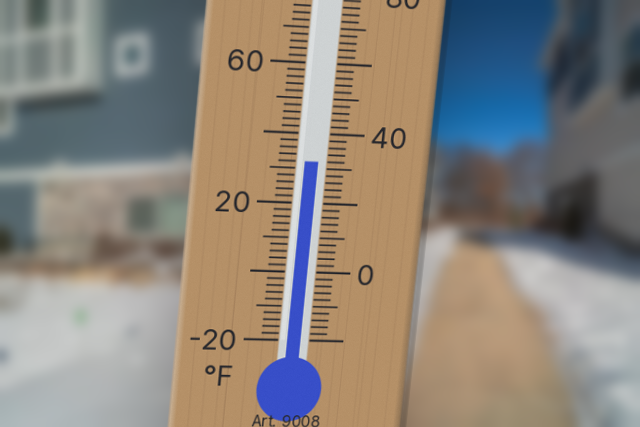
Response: 32 °F
